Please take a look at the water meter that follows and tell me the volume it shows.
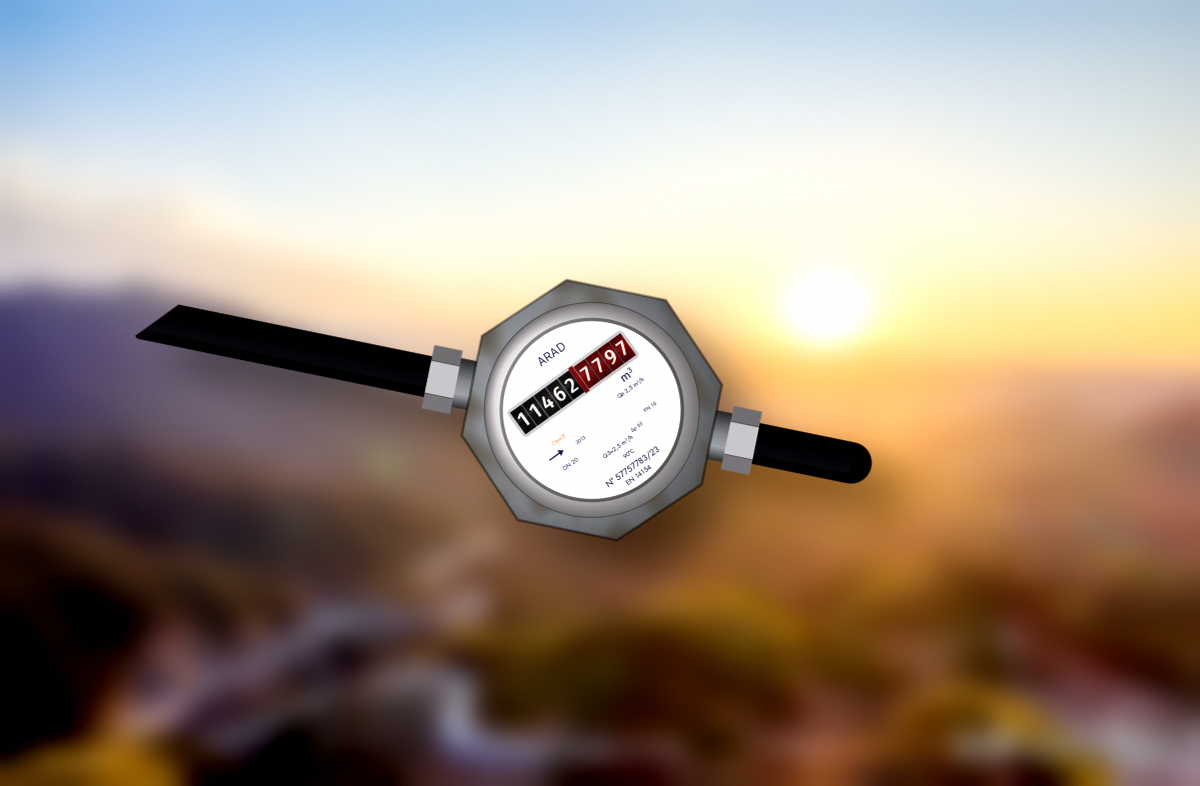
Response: 11462.7797 m³
